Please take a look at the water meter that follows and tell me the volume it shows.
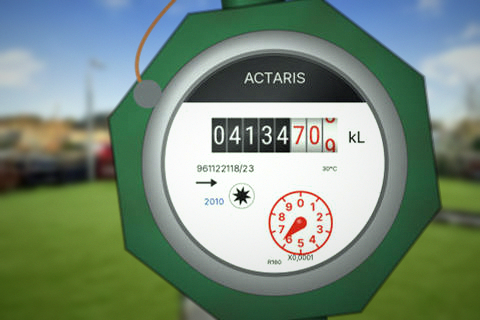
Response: 4134.7086 kL
